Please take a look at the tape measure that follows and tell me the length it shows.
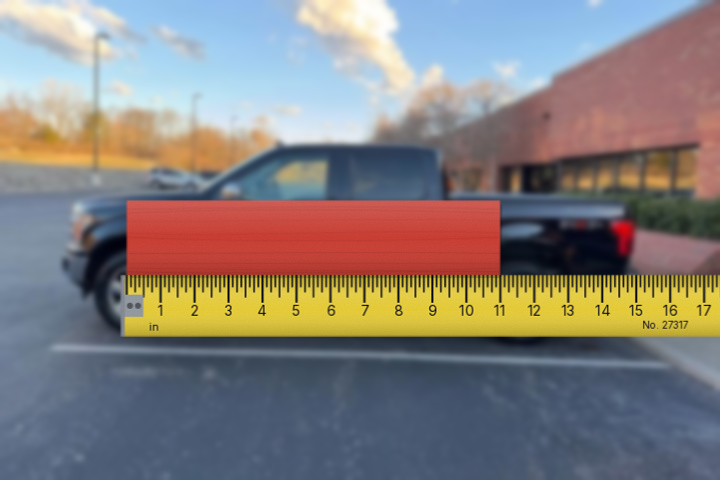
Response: 11 in
